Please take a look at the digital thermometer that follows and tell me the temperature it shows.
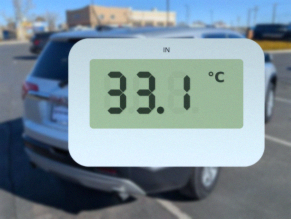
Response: 33.1 °C
